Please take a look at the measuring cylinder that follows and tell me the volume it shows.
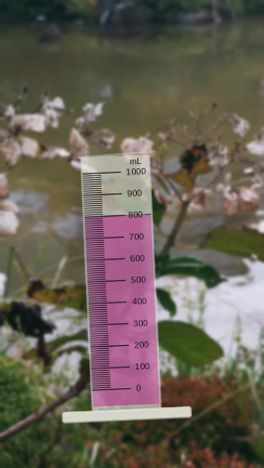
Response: 800 mL
